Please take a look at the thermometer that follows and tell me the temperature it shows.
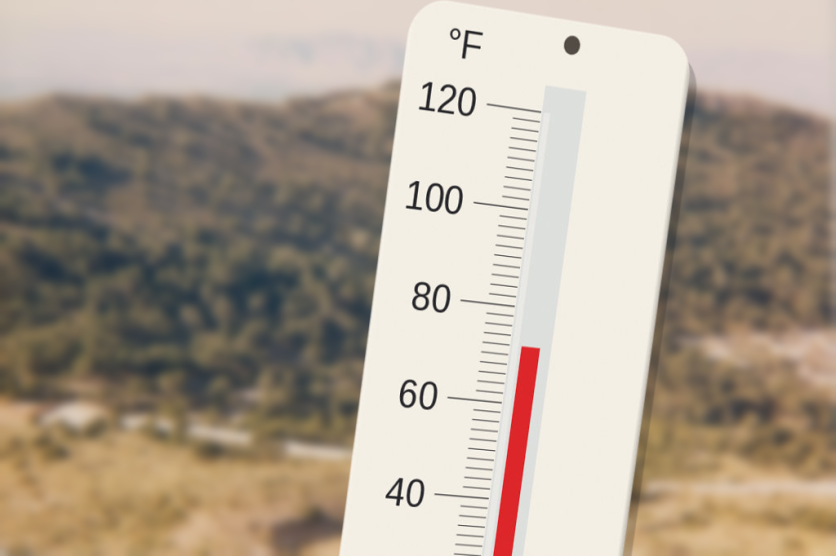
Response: 72 °F
